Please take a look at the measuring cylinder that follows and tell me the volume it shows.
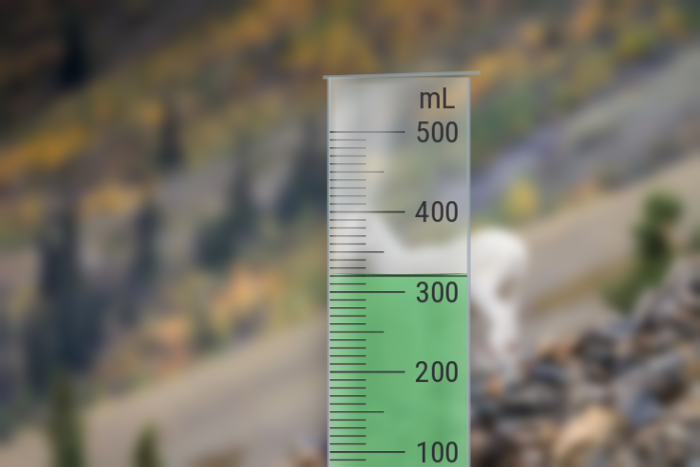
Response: 320 mL
